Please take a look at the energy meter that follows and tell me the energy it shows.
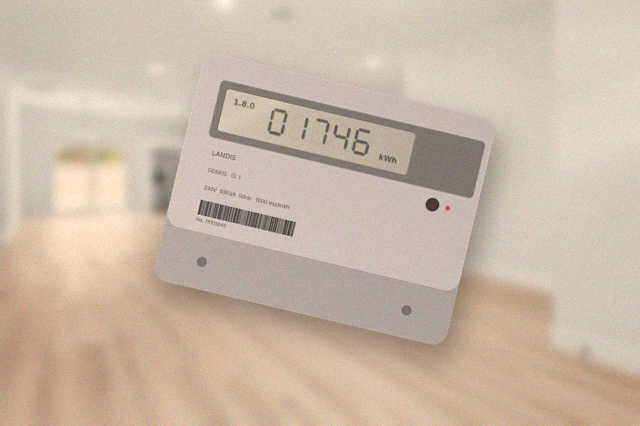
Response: 1746 kWh
